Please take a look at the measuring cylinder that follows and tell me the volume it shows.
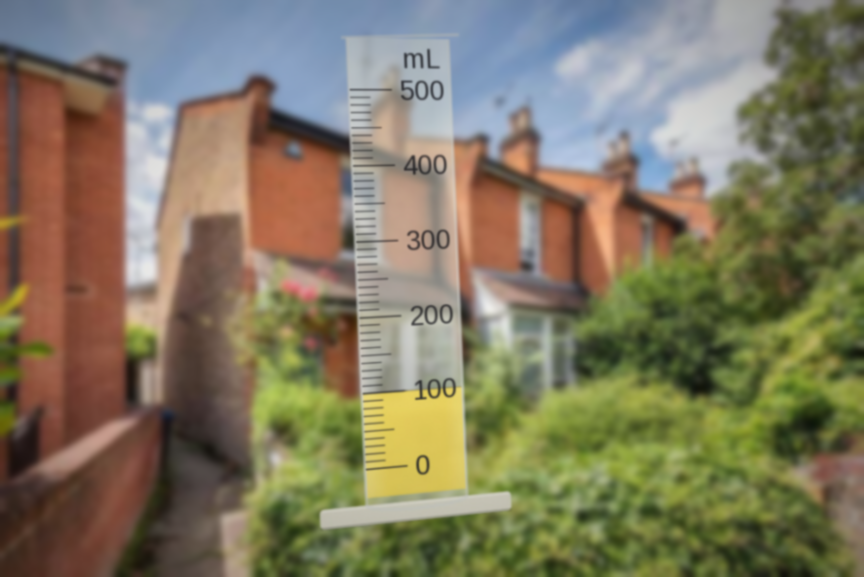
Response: 100 mL
